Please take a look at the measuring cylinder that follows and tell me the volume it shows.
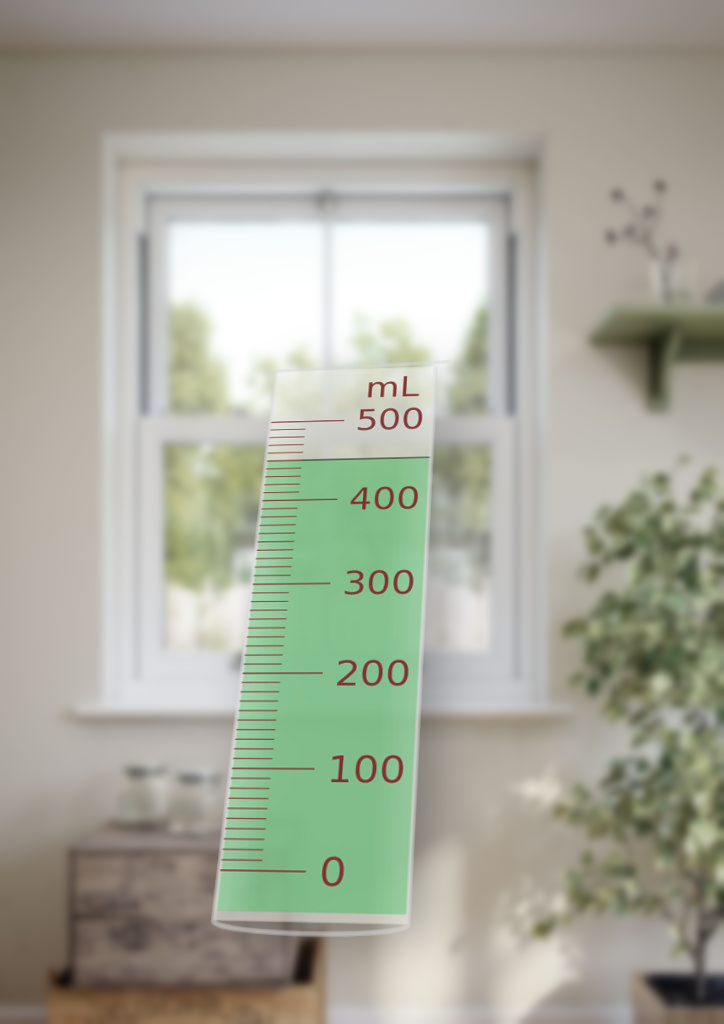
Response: 450 mL
